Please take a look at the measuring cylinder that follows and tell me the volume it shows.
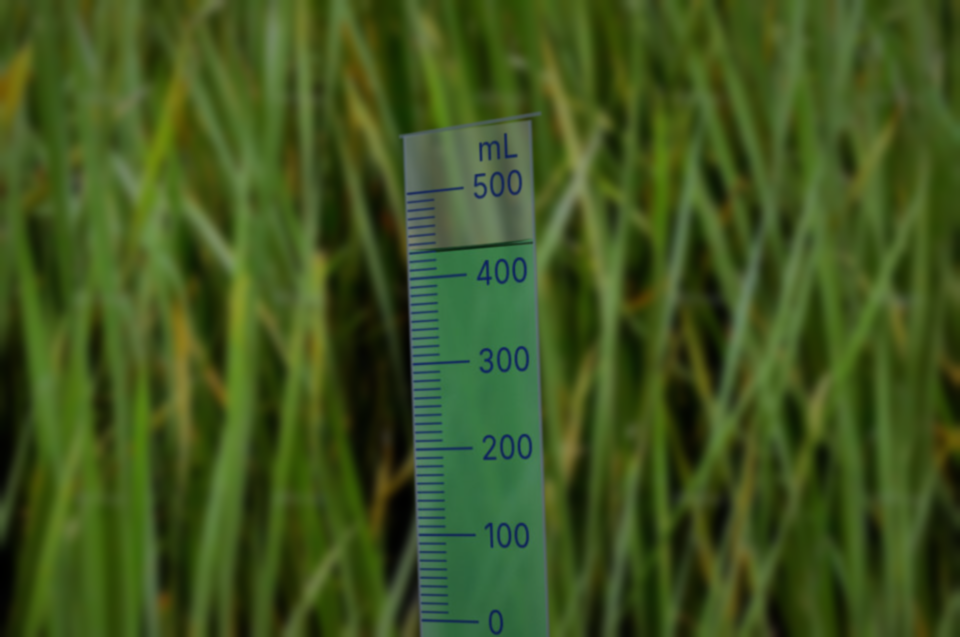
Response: 430 mL
